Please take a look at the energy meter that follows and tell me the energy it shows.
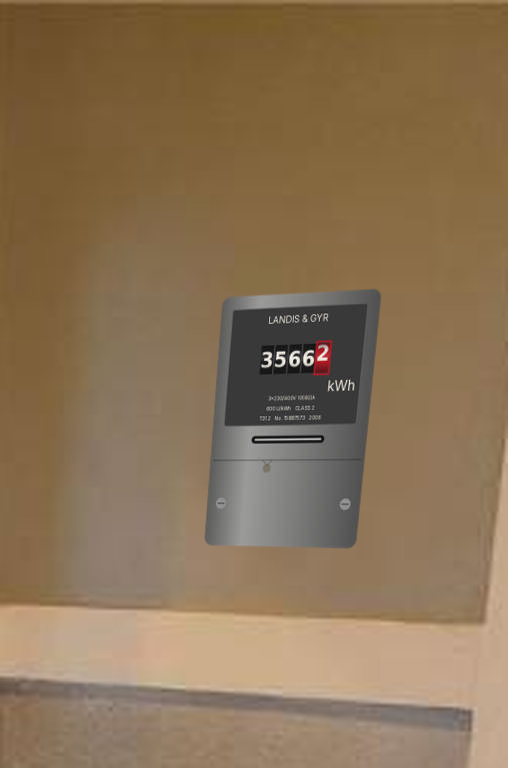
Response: 3566.2 kWh
